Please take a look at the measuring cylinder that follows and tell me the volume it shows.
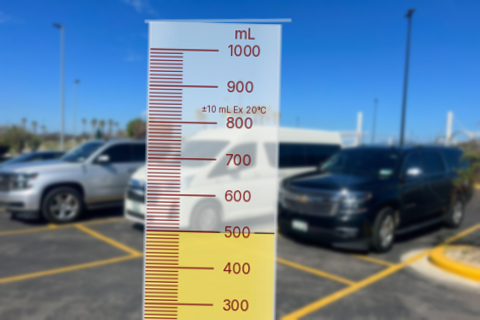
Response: 500 mL
